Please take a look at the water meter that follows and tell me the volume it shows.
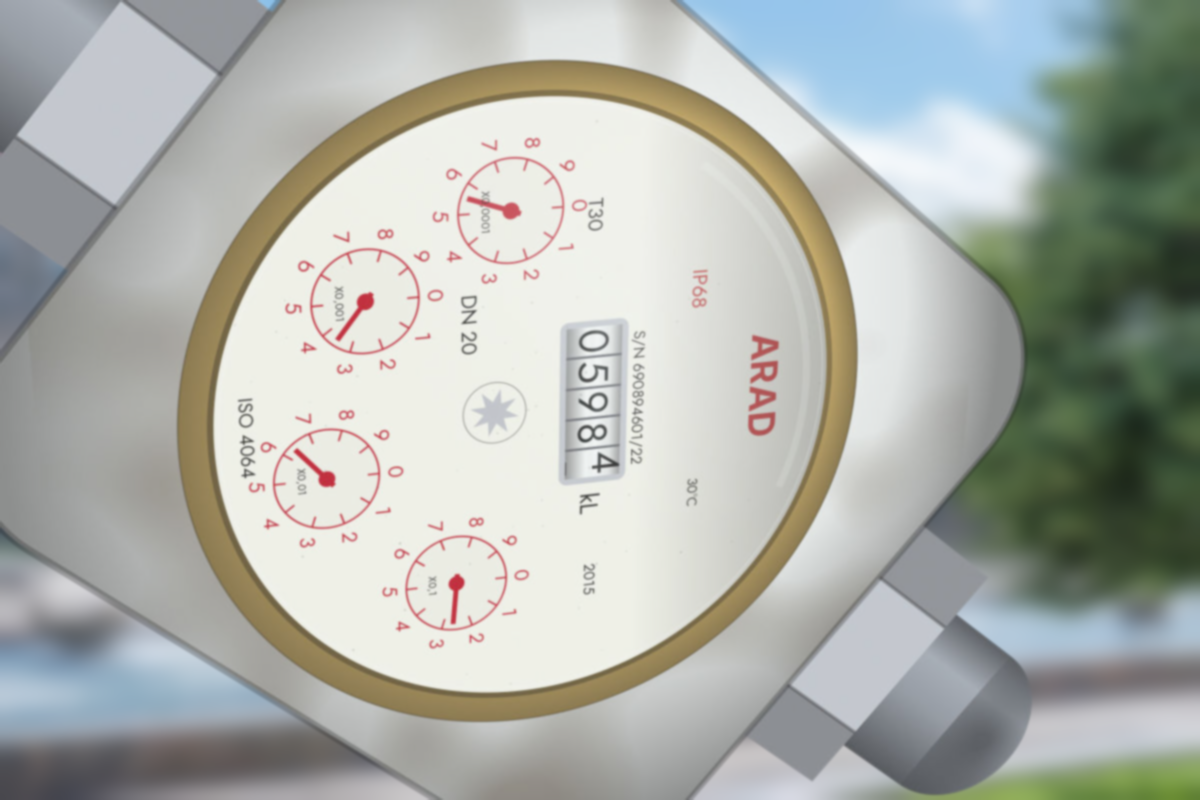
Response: 5984.2635 kL
